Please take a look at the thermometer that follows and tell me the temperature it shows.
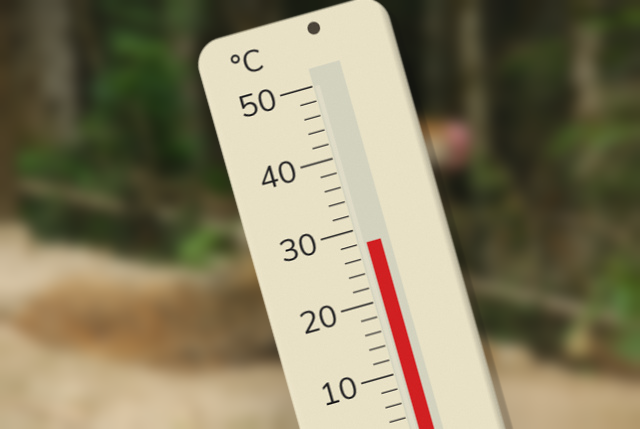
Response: 28 °C
